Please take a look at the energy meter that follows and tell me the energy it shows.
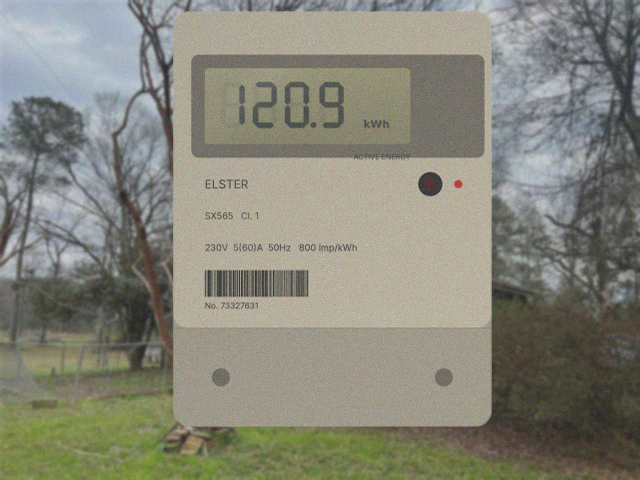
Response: 120.9 kWh
